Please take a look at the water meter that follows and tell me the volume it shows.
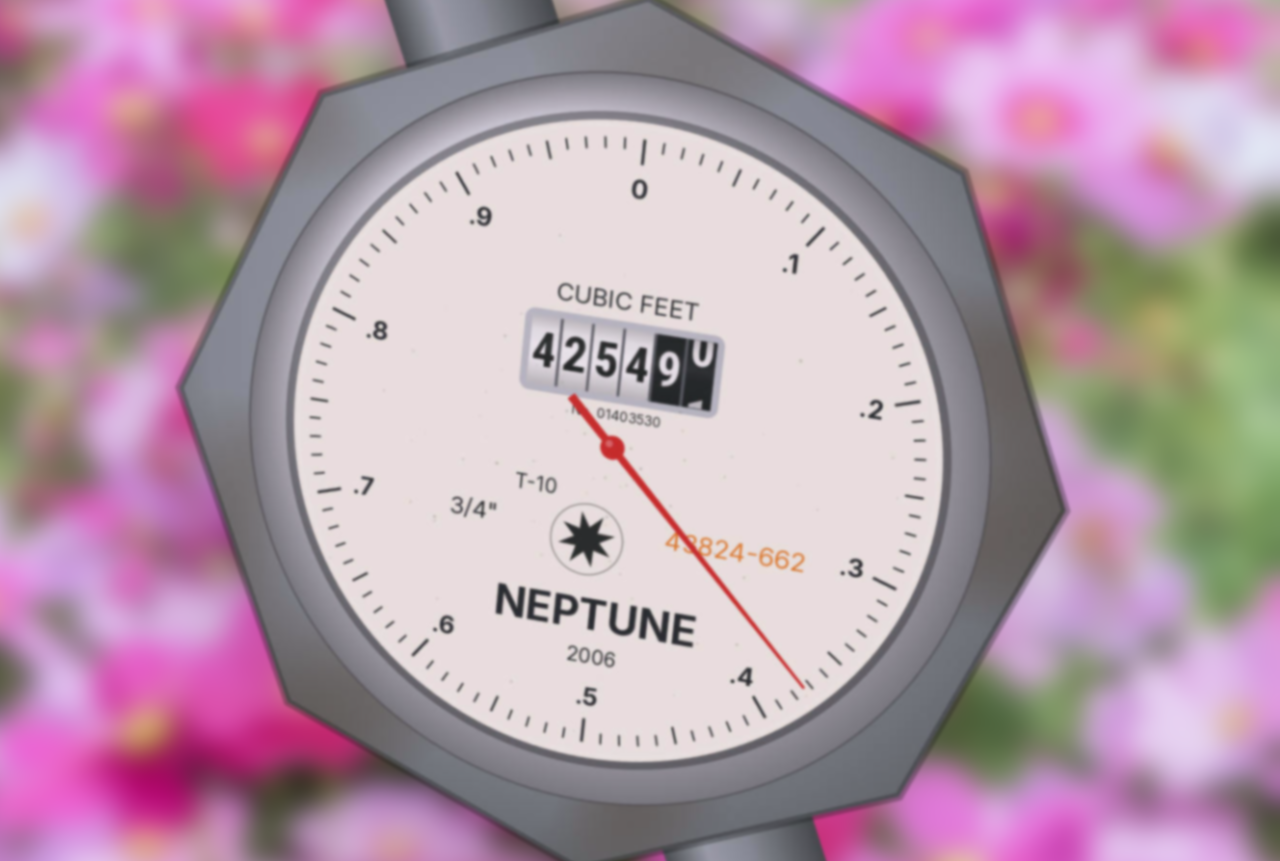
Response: 425490.37 ft³
